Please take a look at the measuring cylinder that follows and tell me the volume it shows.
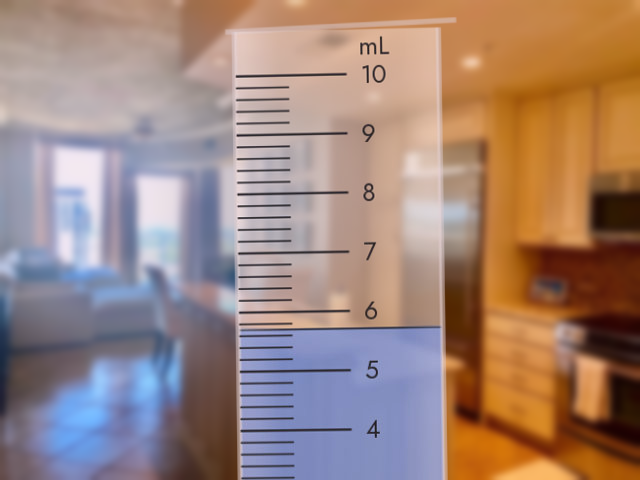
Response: 5.7 mL
